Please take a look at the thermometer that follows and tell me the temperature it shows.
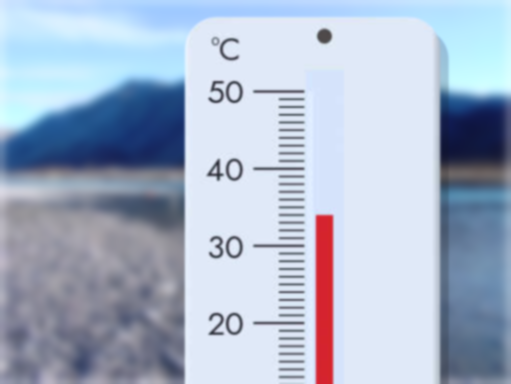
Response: 34 °C
